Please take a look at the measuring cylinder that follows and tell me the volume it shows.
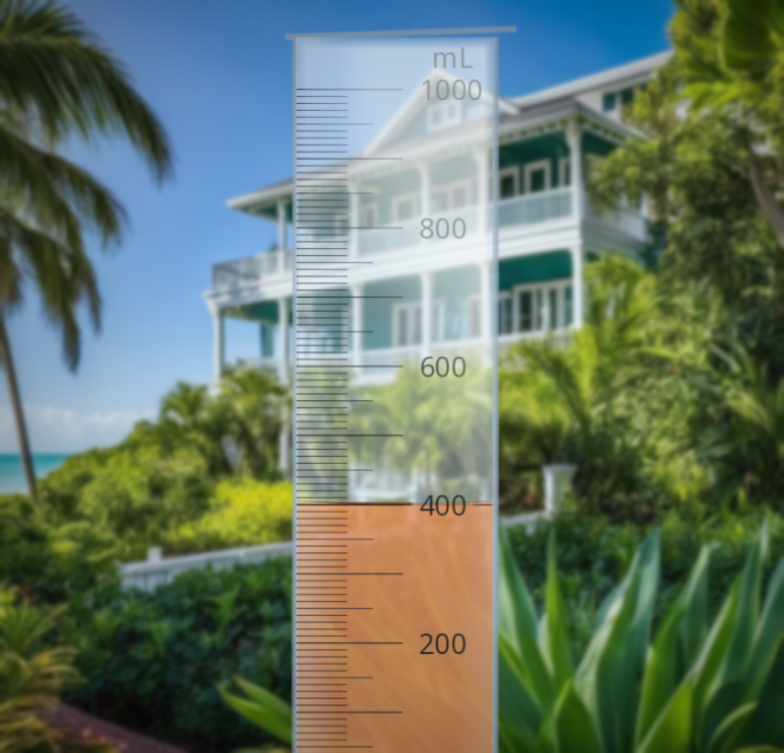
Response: 400 mL
